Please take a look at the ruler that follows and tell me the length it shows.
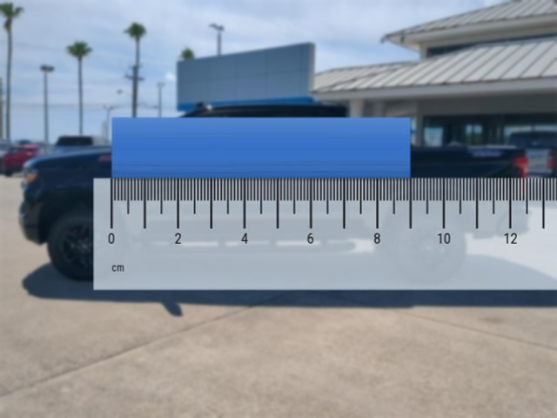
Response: 9 cm
